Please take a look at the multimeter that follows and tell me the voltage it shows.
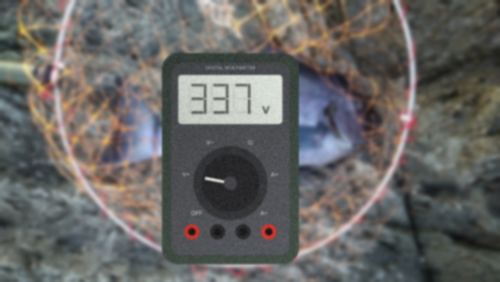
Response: 337 V
